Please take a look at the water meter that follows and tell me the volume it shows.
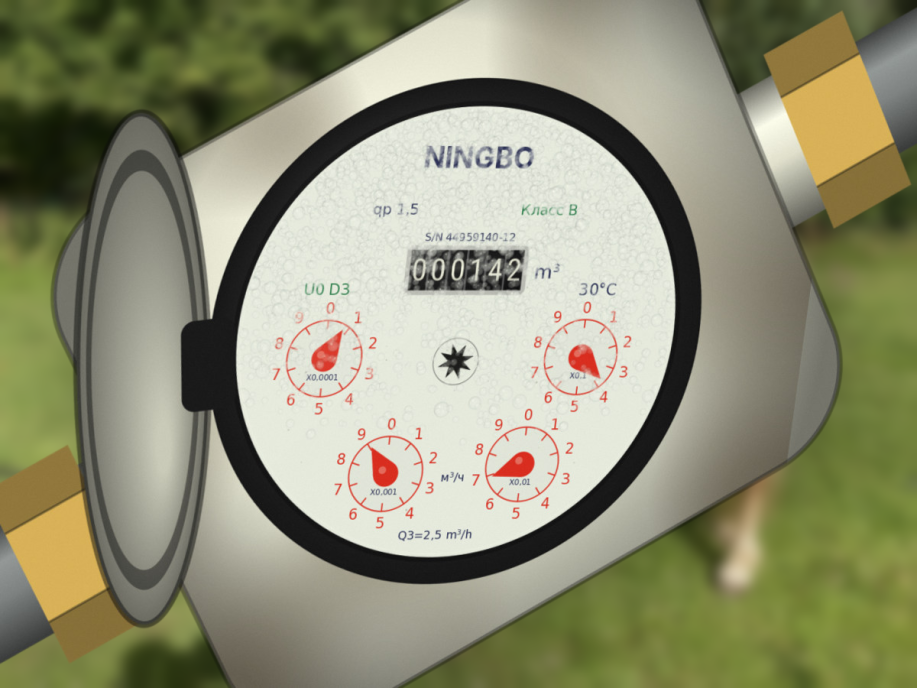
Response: 142.3690 m³
